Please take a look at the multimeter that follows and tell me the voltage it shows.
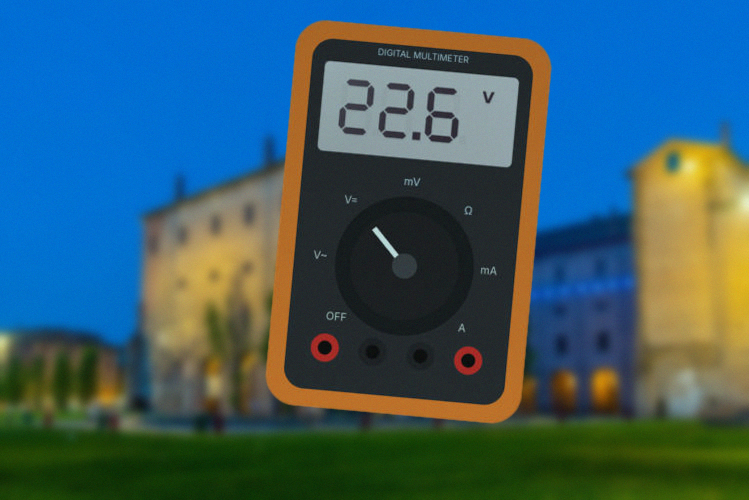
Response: 22.6 V
